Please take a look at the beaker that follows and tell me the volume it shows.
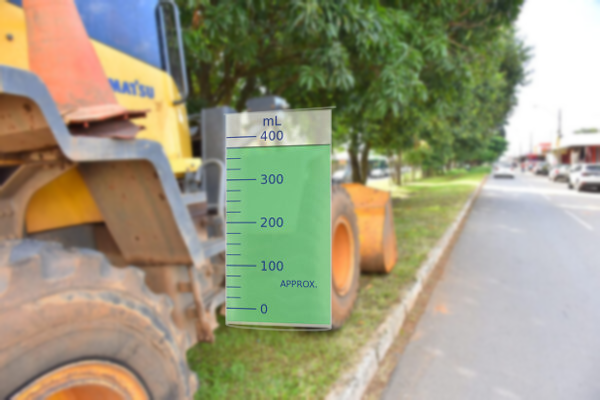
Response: 375 mL
